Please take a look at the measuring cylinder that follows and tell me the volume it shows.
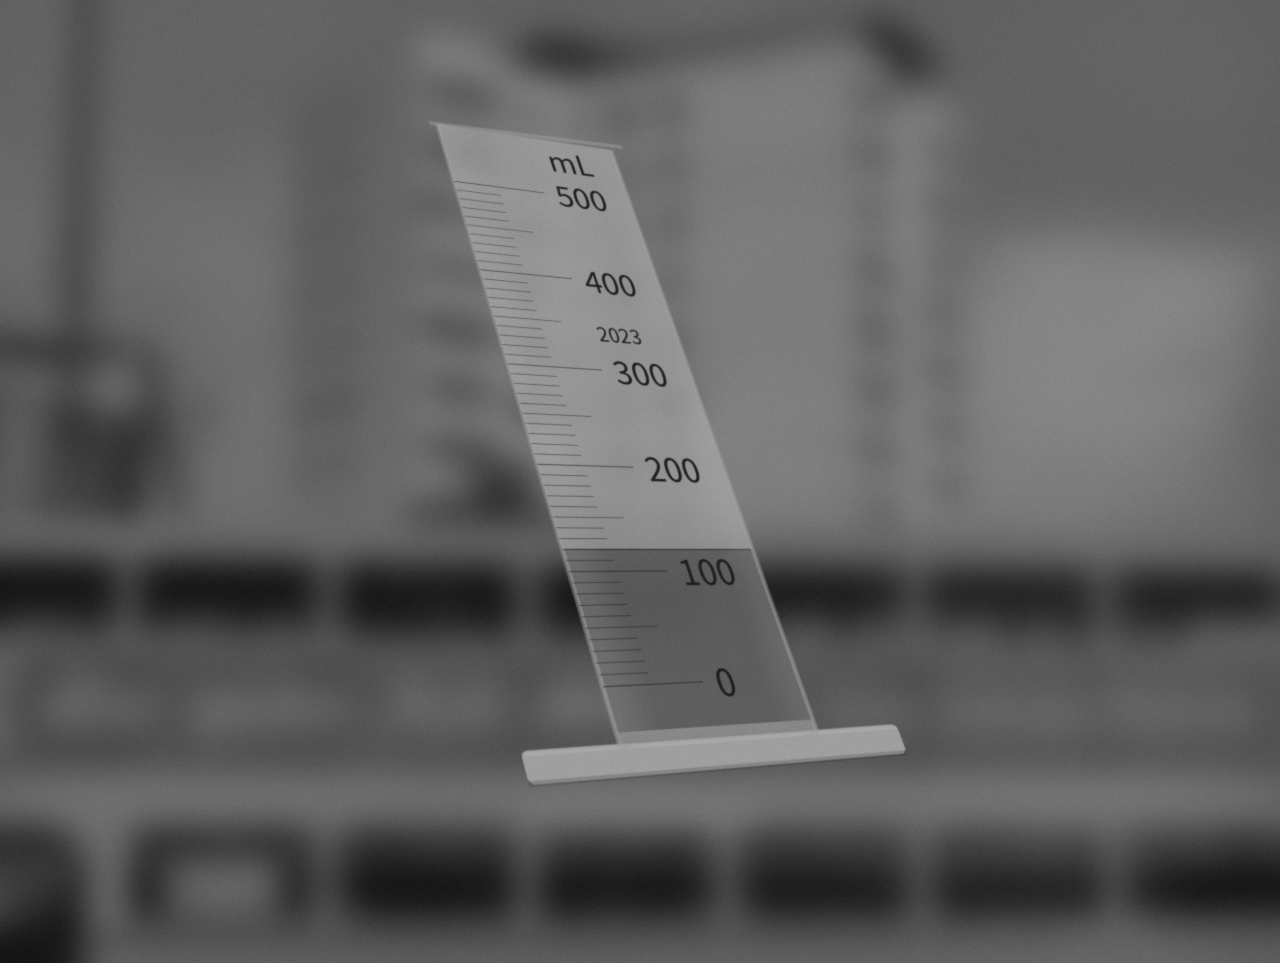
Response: 120 mL
